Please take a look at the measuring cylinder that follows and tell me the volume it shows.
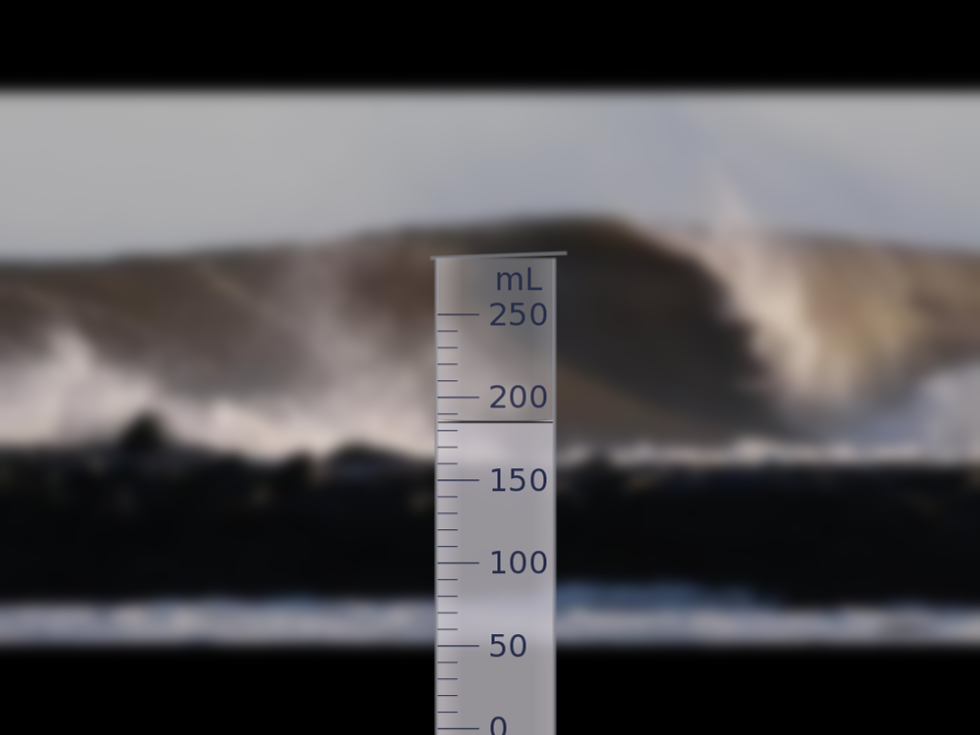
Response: 185 mL
